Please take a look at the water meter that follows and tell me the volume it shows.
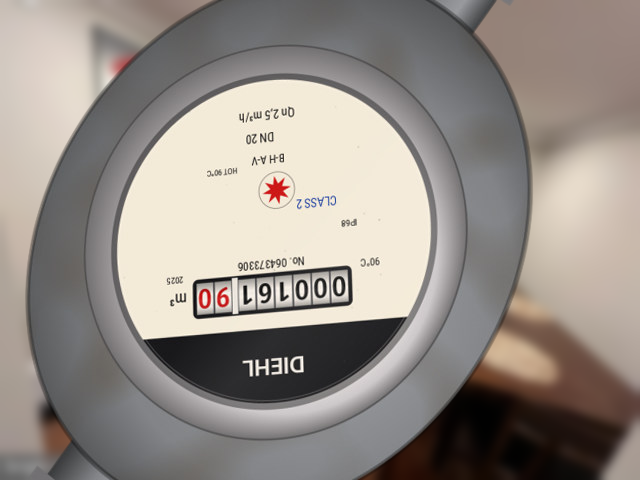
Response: 161.90 m³
